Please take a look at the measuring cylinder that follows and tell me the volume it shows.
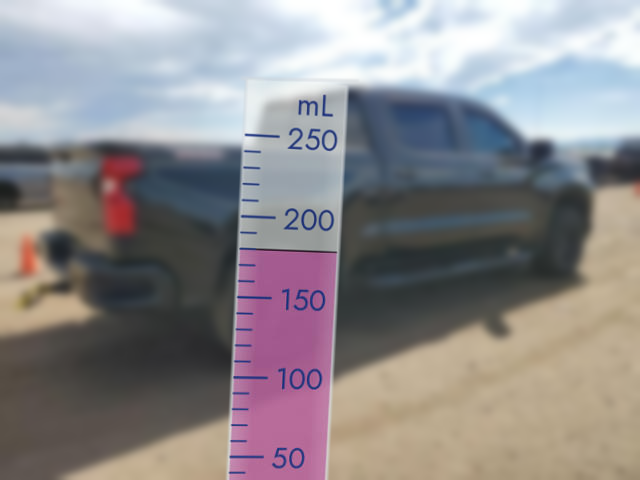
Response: 180 mL
